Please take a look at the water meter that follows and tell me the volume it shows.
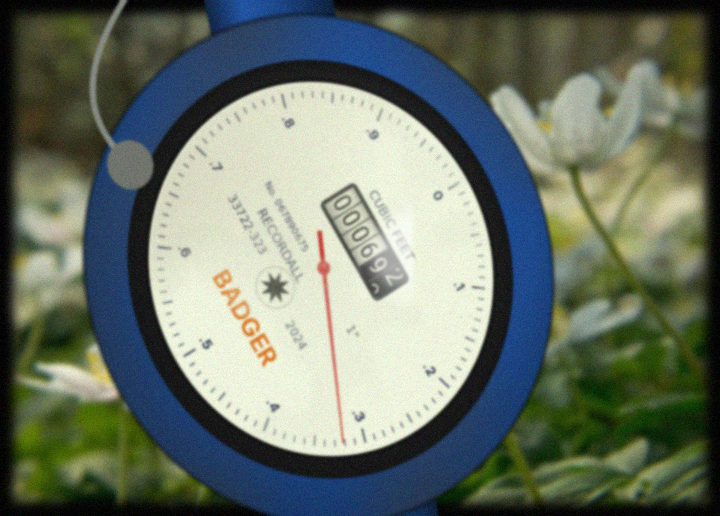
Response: 692.32 ft³
